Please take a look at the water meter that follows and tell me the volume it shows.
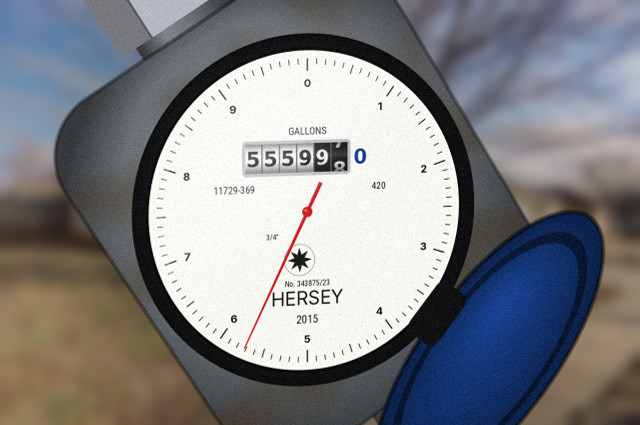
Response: 5559975.7 gal
